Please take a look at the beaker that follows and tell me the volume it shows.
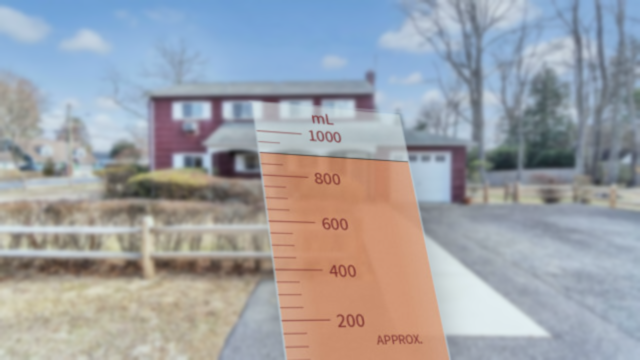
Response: 900 mL
